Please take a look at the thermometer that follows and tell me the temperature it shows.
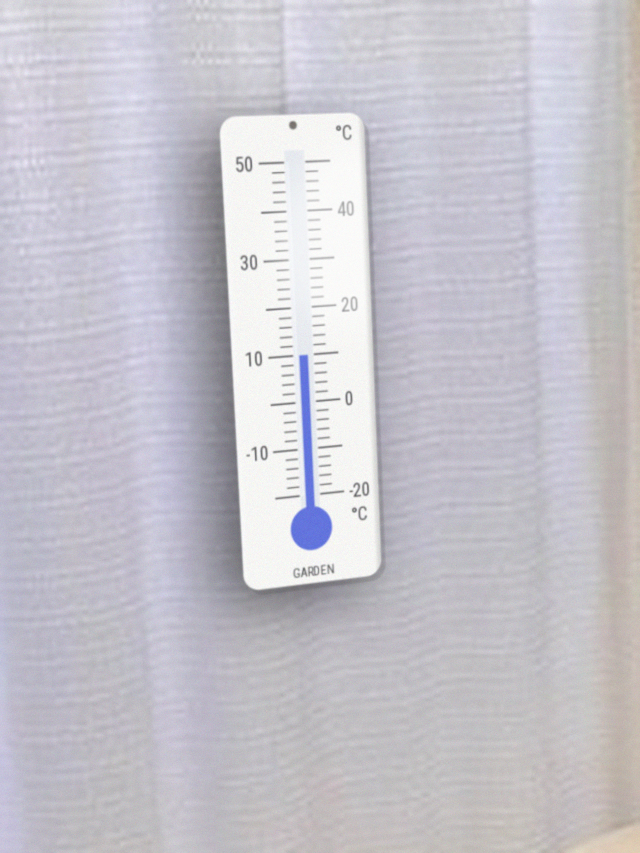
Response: 10 °C
